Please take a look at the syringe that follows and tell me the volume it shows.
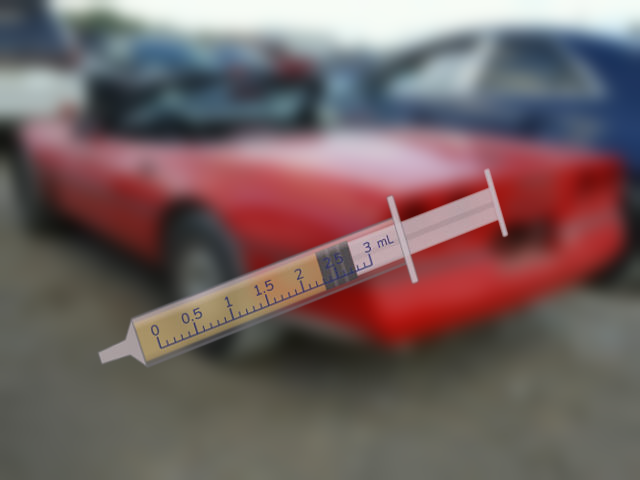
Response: 2.3 mL
